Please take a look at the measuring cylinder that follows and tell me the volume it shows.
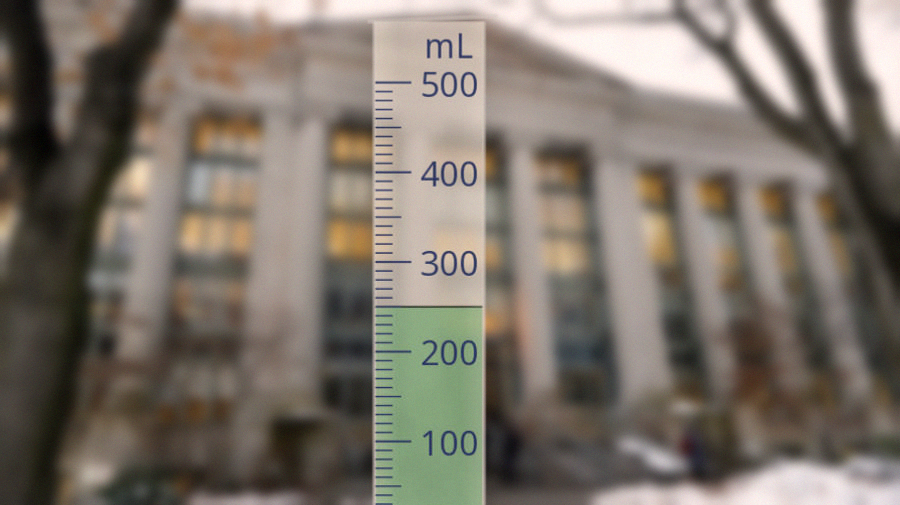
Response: 250 mL
